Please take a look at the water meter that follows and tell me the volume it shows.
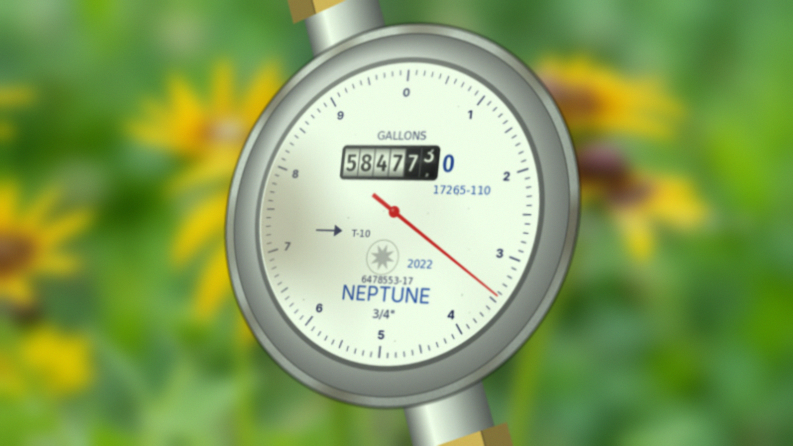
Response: 5847733.4 gal
